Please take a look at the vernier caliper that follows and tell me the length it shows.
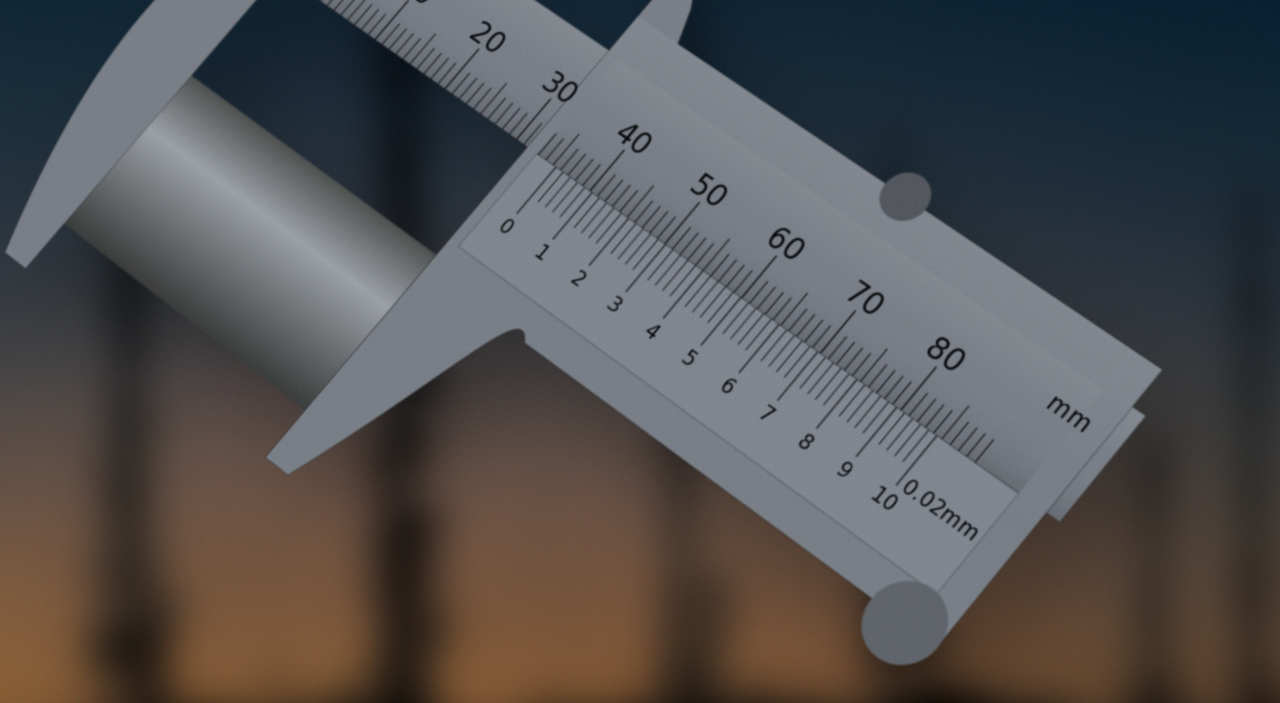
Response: 35.4 mm
